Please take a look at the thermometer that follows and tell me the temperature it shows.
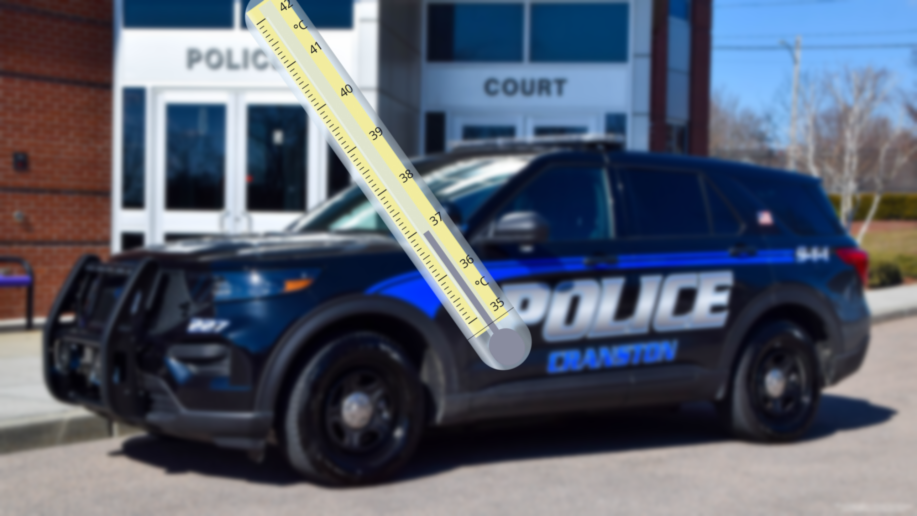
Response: 36.9 °C
